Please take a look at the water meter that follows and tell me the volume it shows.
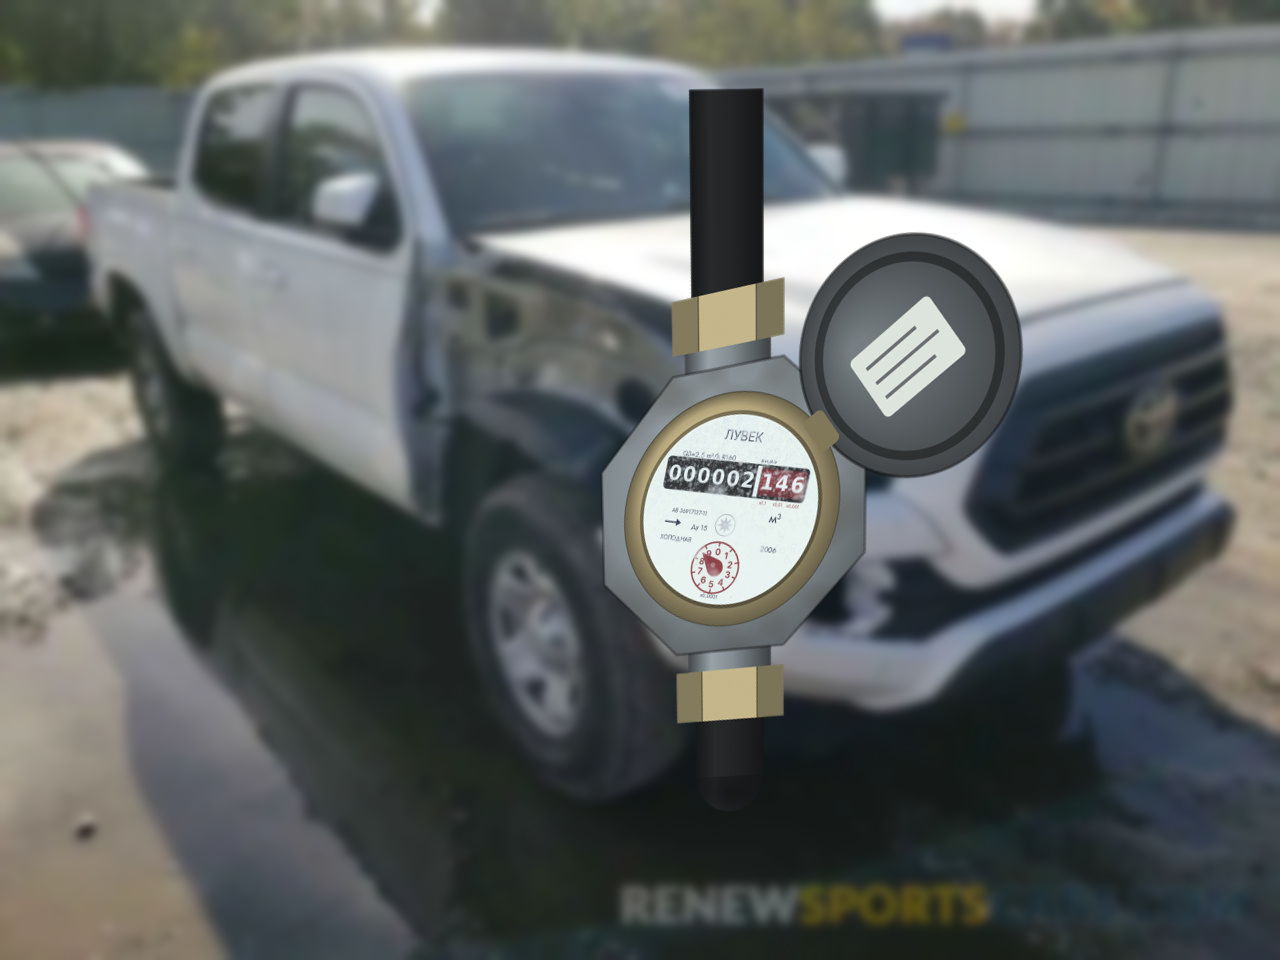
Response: 2.1468 m³
